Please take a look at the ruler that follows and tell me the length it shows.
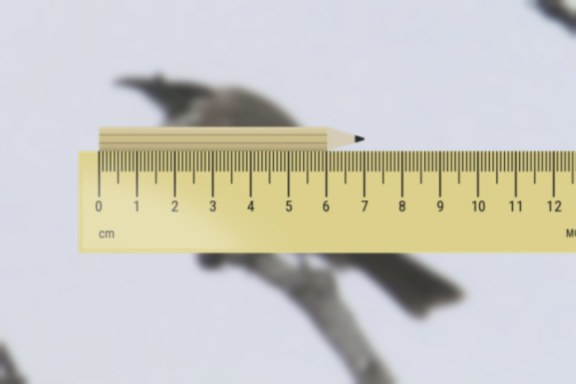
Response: 7 cm
